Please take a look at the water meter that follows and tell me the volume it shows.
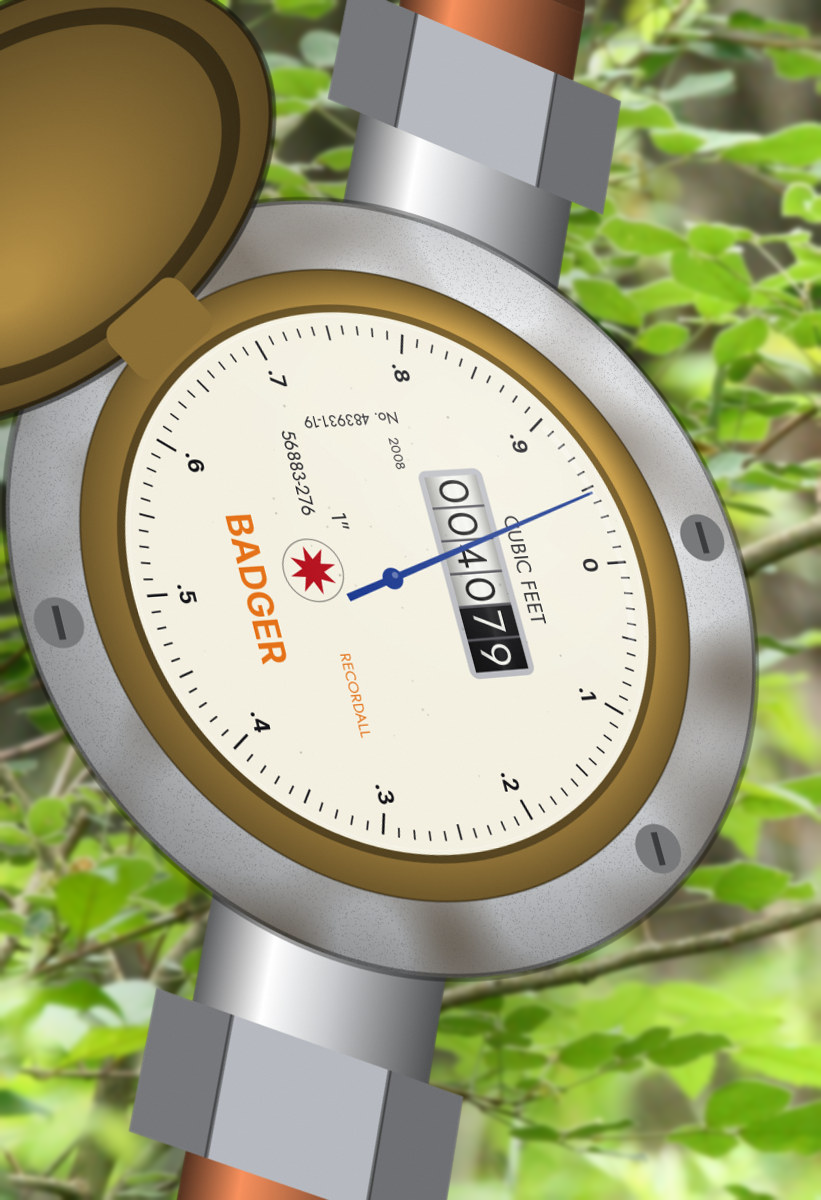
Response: 4078.95 ft³
